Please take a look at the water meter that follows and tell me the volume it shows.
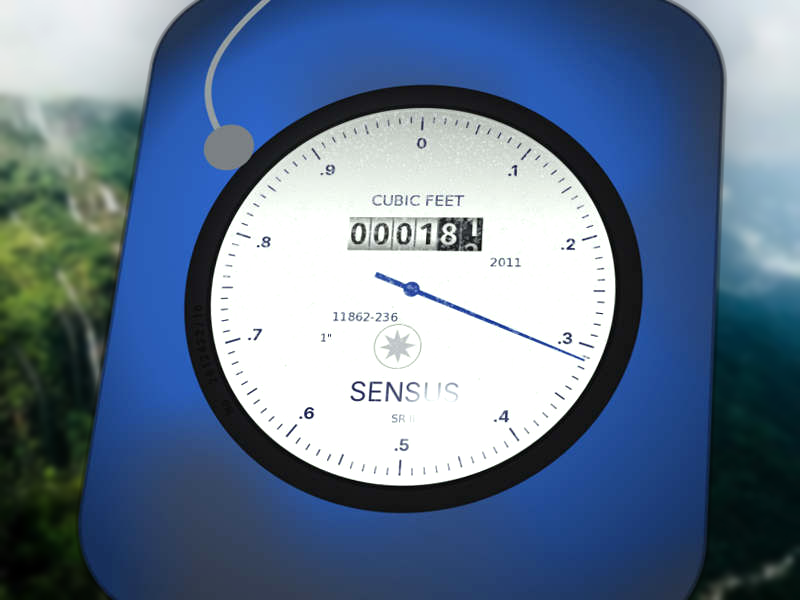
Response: 181.31 ft³
